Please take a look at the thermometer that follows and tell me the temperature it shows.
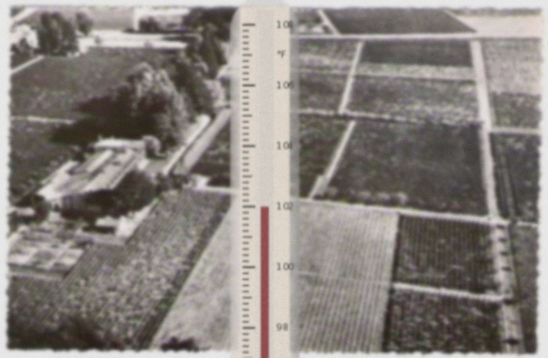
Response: 102 °F
